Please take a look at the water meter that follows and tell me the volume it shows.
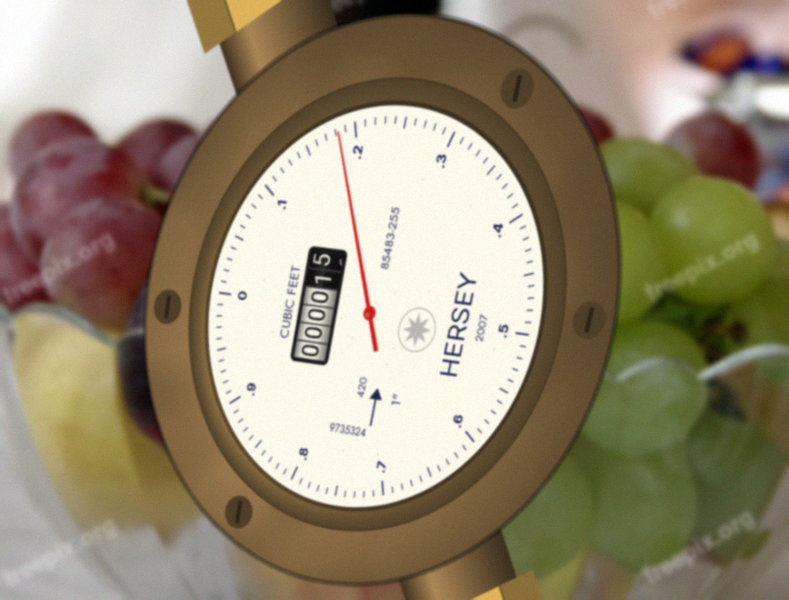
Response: 15.18 ft³
